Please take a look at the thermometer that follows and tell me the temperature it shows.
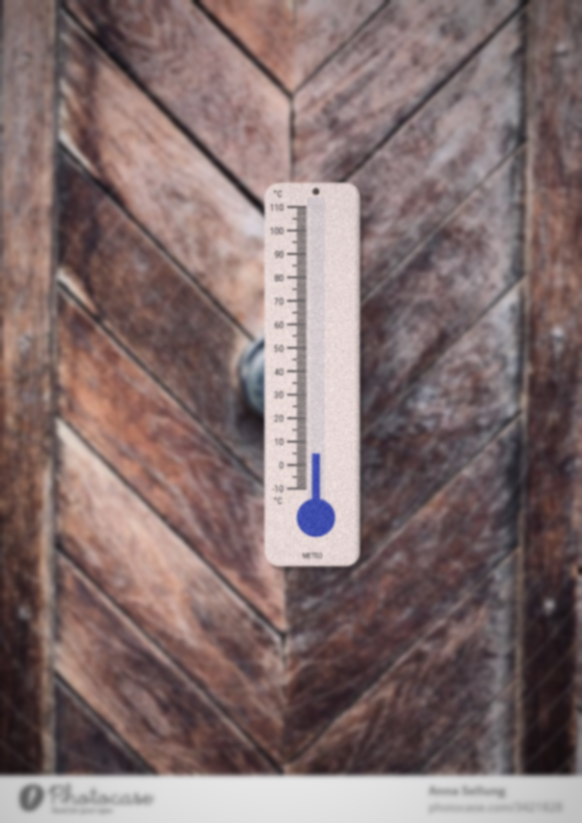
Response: 5 °C
